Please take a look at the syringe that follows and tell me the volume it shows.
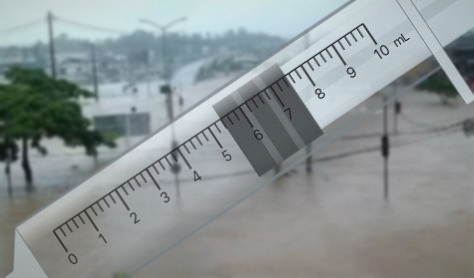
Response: 5.4 mL
